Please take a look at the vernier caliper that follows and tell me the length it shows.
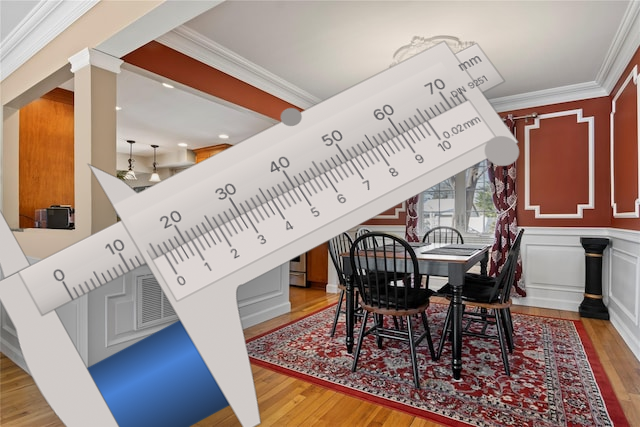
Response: 16.2 mm
